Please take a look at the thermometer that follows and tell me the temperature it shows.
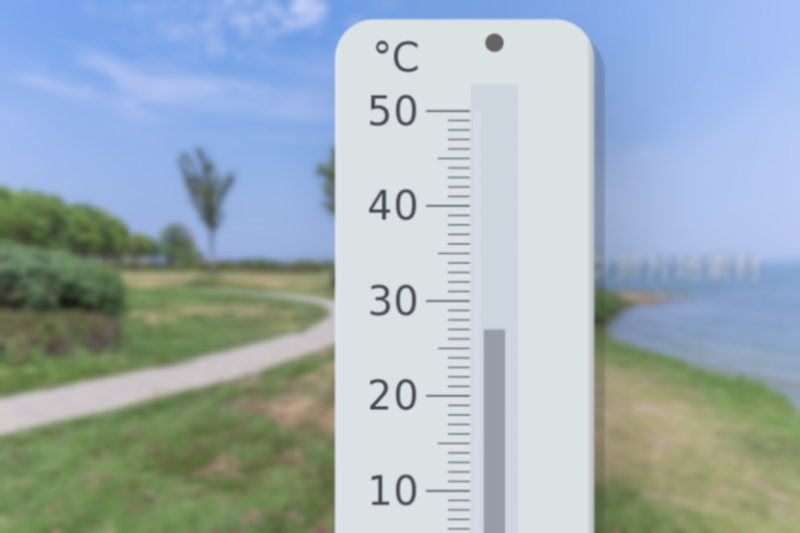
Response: 27 °C
